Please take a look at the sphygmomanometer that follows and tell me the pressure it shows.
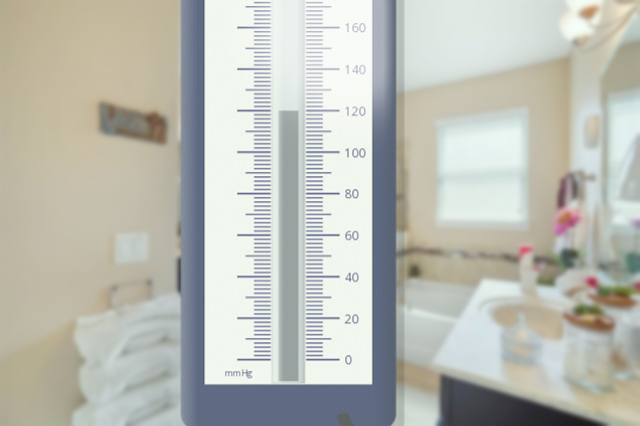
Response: 120 mmHg
